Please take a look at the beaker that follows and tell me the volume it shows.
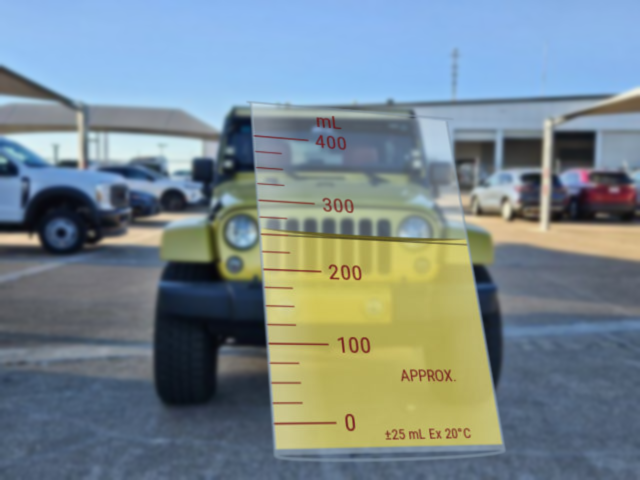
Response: 250 mL
